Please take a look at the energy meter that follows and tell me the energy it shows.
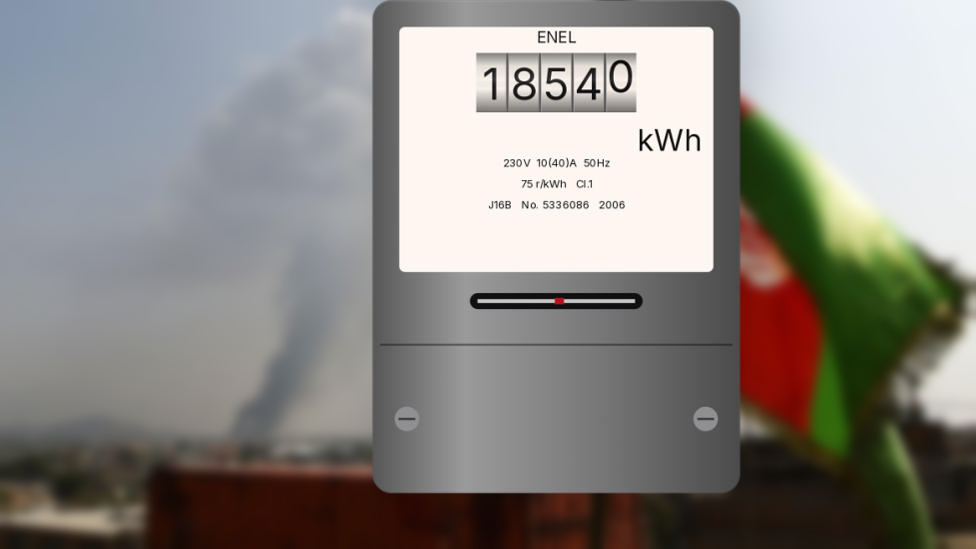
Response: 18540 kWh
